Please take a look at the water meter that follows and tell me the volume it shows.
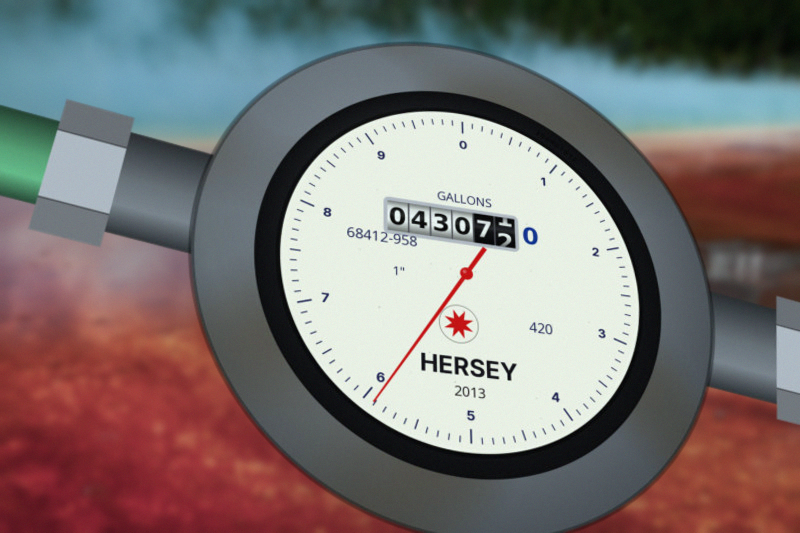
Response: 430715.9 gal
